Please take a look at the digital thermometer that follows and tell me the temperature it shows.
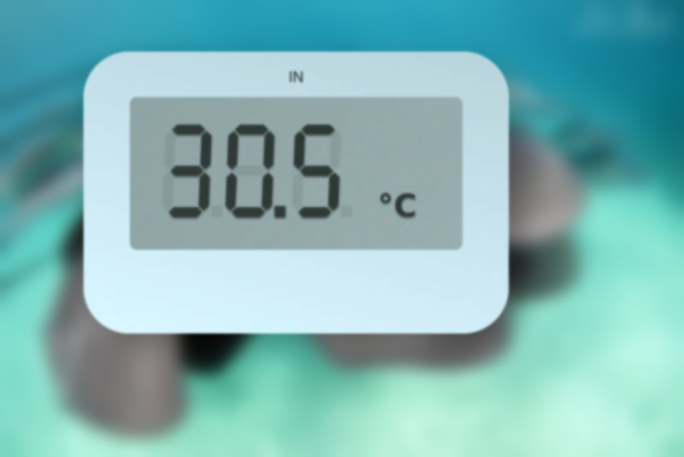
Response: 30.5 °C
